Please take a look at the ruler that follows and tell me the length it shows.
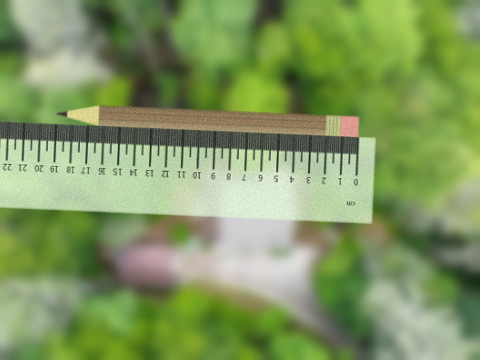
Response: 19 cm
